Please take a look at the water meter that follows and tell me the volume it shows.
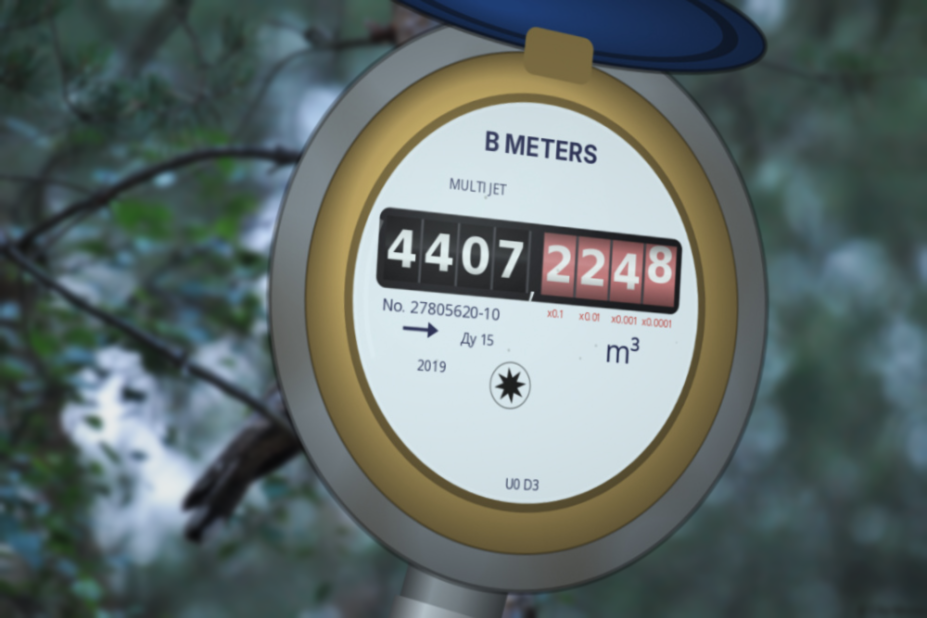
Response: 4407.2248 m³
